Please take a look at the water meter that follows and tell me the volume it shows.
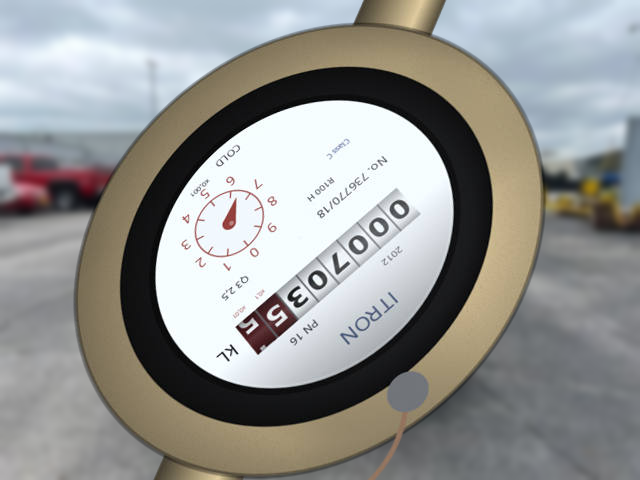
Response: 703.546 kL
